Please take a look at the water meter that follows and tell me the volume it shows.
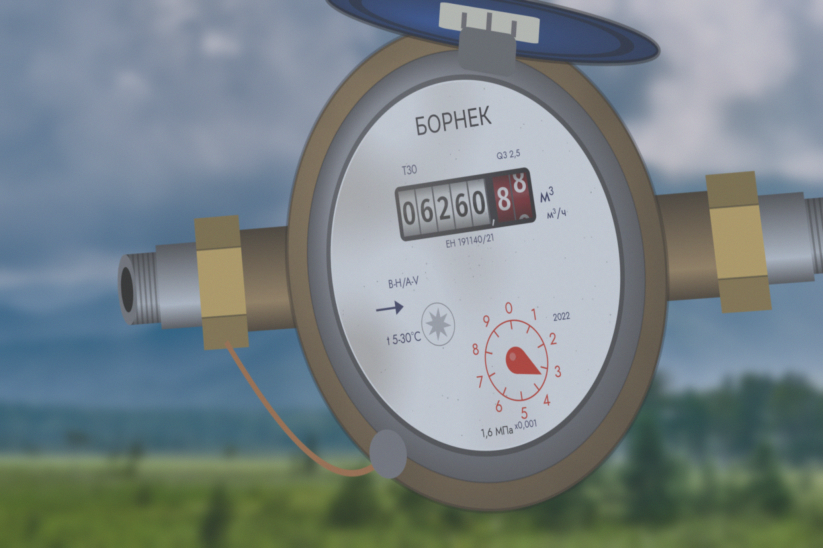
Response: 6260.883 m³
